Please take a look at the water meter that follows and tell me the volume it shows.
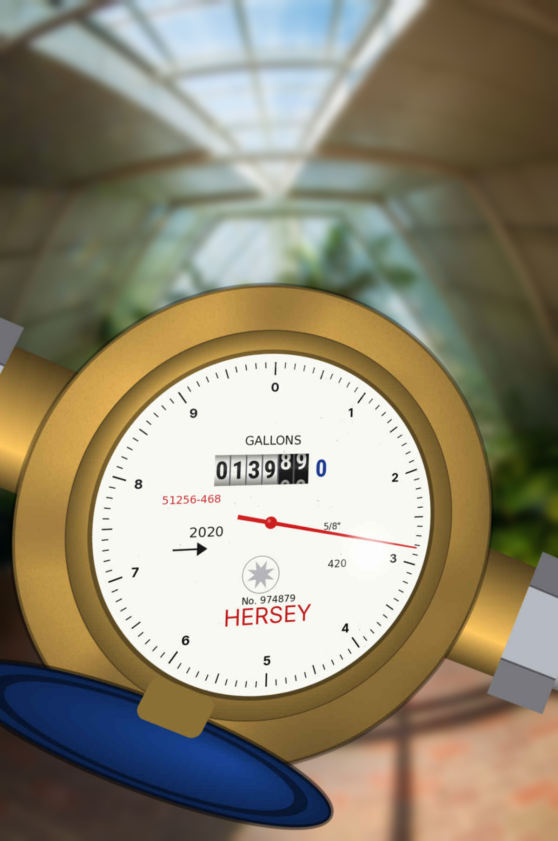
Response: 139892.8 gal
